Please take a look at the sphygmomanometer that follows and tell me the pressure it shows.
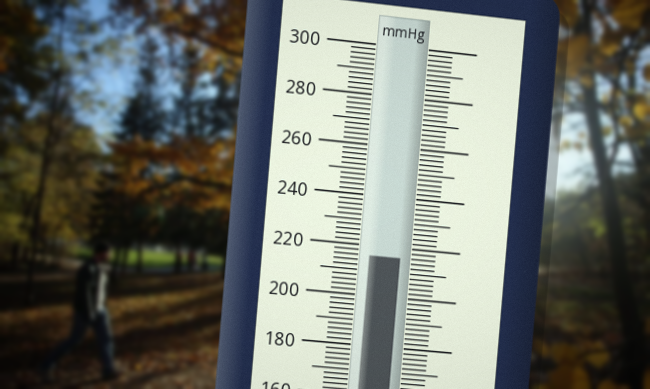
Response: 216 mmHg
